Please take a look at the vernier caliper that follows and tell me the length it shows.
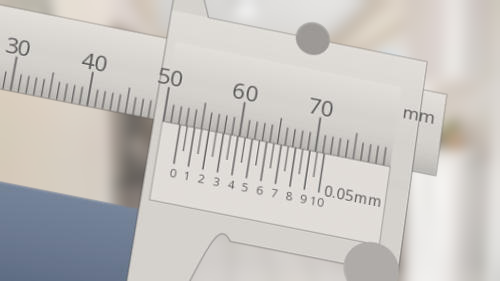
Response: 52.2 mm
